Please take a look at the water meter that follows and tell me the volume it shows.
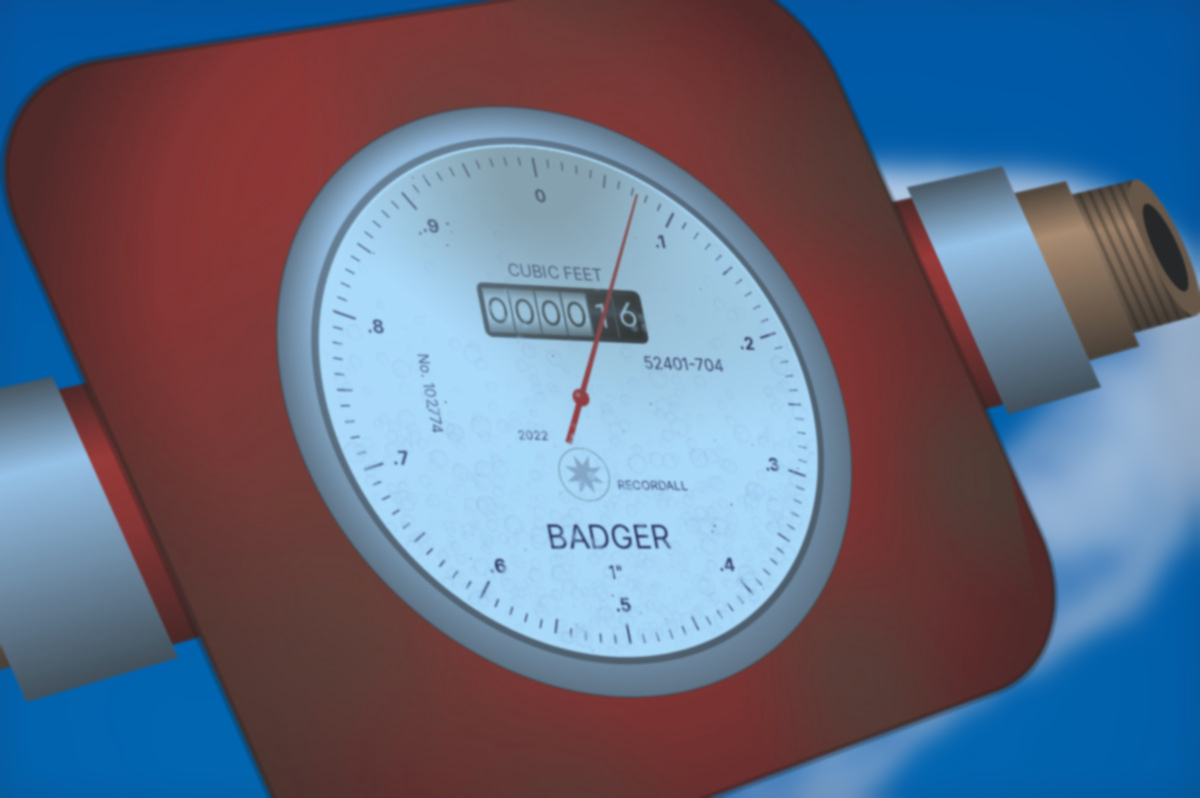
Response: 16.07 ft³
